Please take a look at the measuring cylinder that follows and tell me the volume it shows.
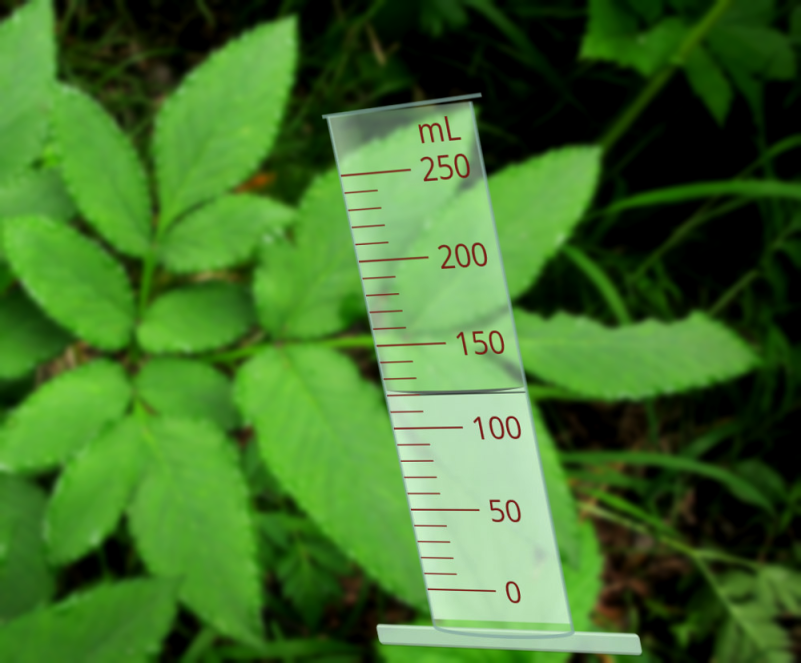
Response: 120 mL
